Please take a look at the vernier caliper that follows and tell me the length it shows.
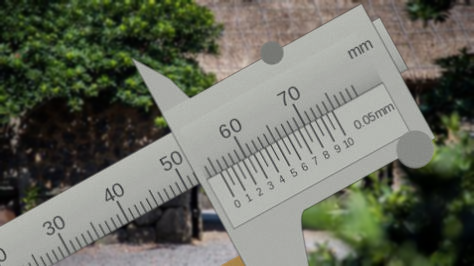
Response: 55.6 mm
